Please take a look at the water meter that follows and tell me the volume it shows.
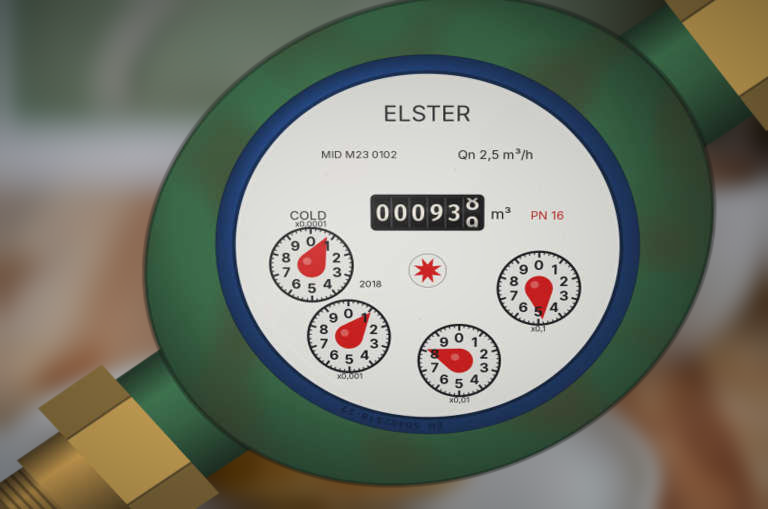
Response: 938.4810 m³
